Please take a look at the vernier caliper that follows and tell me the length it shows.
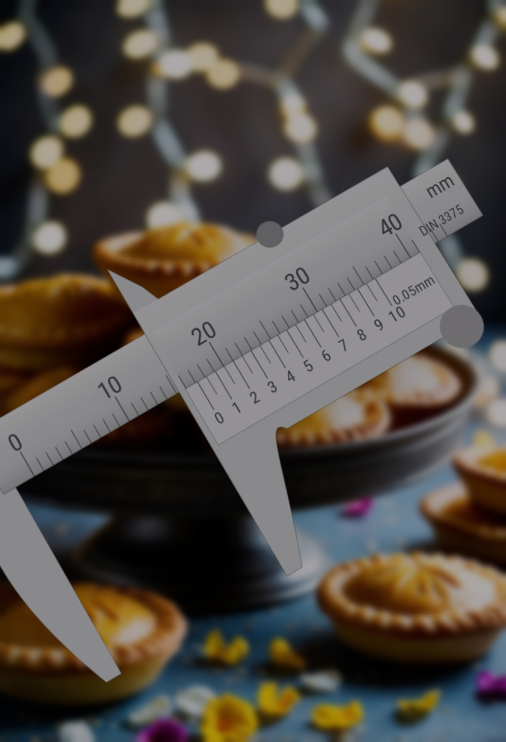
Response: 17.2 mm
